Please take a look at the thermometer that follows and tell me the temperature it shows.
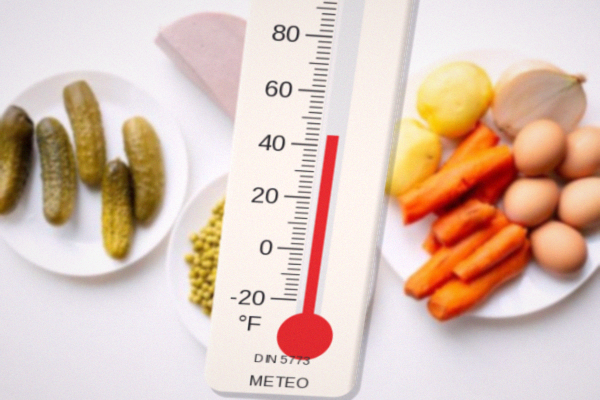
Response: 44 °F
